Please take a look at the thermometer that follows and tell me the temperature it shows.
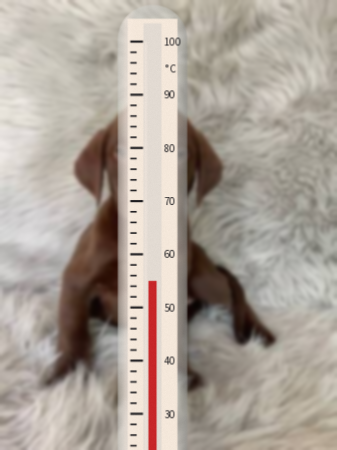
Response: 55 °C
